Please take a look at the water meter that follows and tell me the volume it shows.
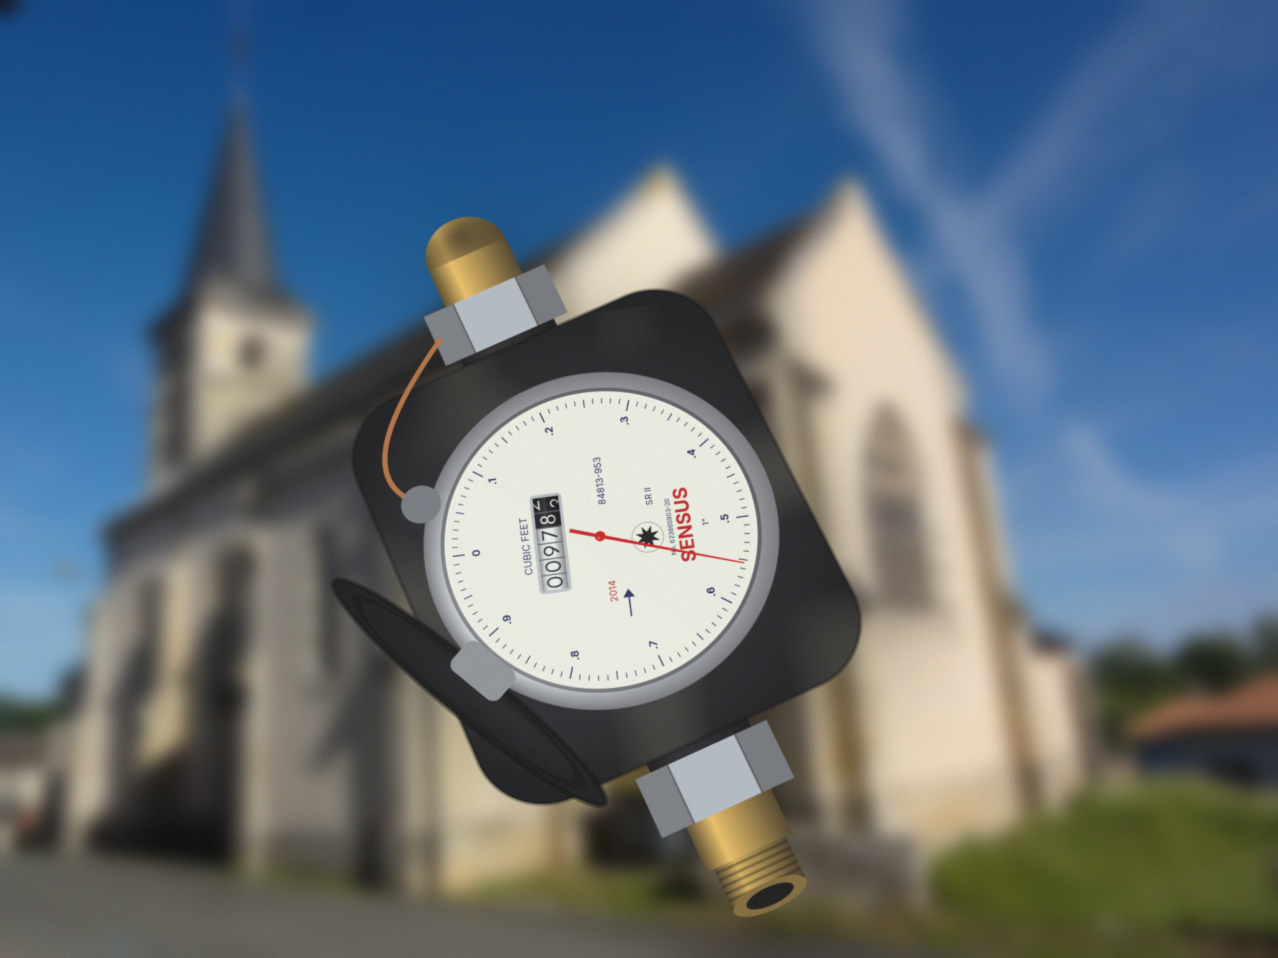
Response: 9782.55 ft³
